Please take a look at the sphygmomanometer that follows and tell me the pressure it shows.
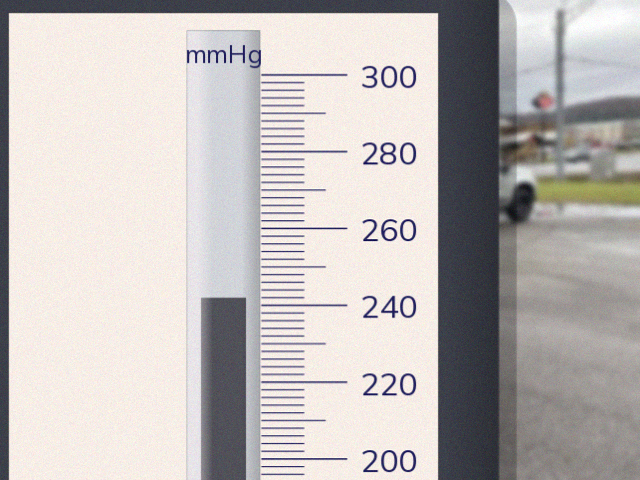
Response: 242 mmHg
